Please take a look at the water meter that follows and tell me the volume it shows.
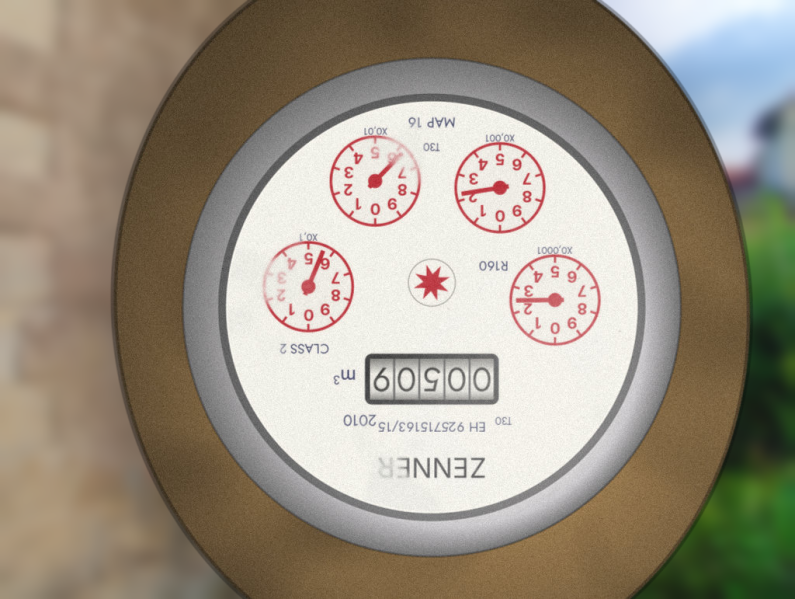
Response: 509.5622 m³
